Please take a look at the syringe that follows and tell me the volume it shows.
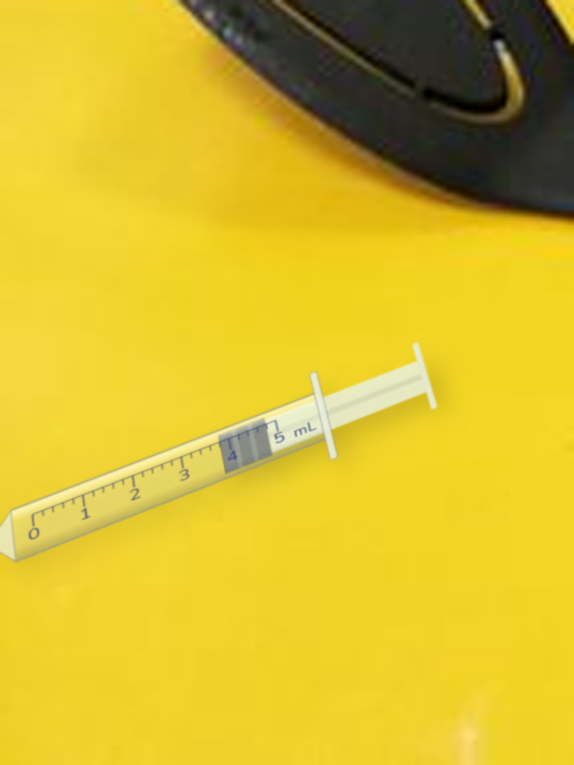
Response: 3.8 mL
